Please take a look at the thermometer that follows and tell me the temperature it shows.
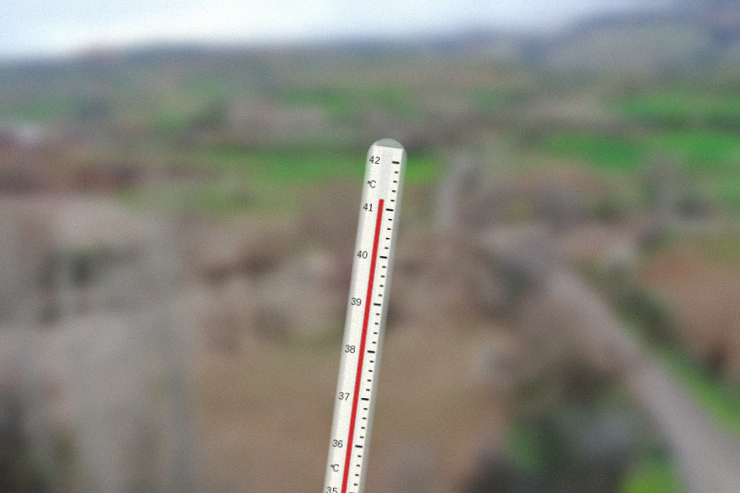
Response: 41.2 °C
